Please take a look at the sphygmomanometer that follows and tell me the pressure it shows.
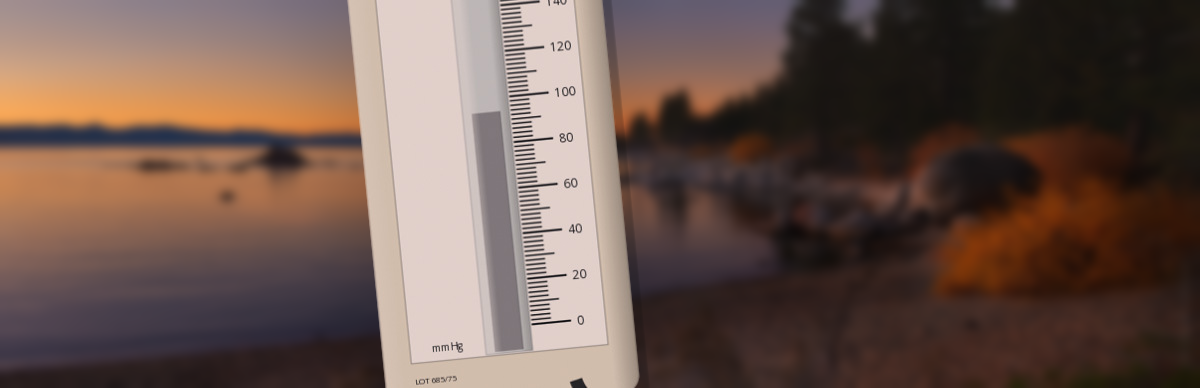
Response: 94 mmHg
